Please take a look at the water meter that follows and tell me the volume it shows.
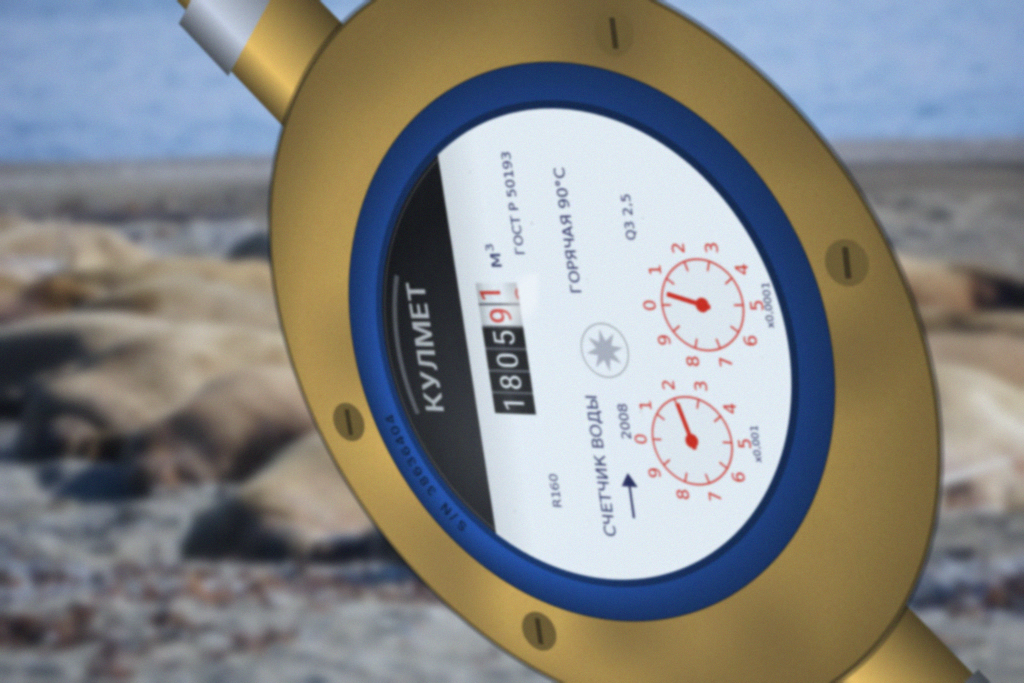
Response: 1805.9120 m³
